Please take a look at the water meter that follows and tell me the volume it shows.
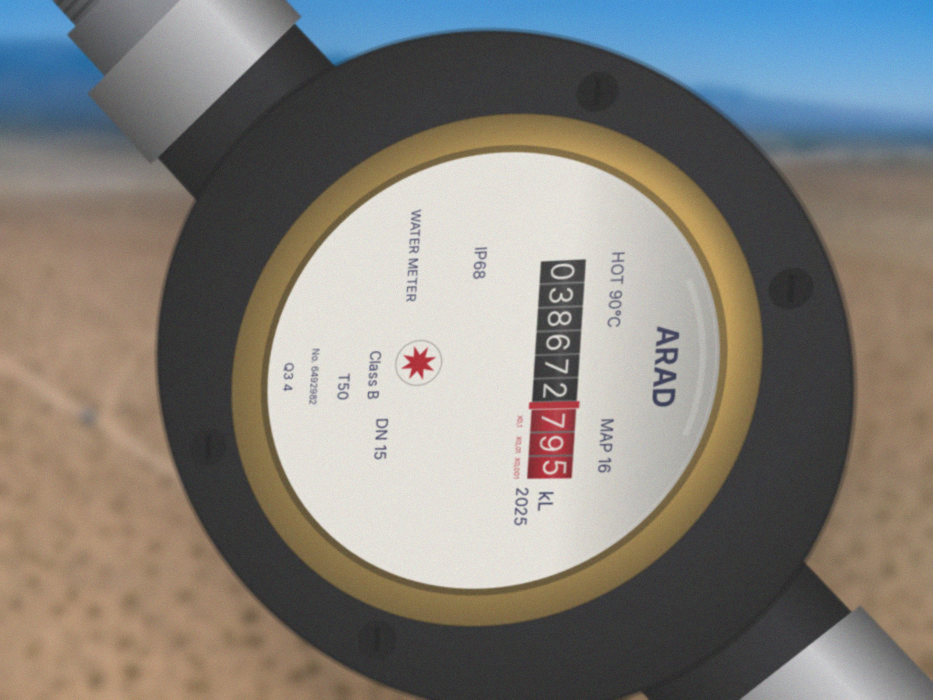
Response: 38672.795 kL
